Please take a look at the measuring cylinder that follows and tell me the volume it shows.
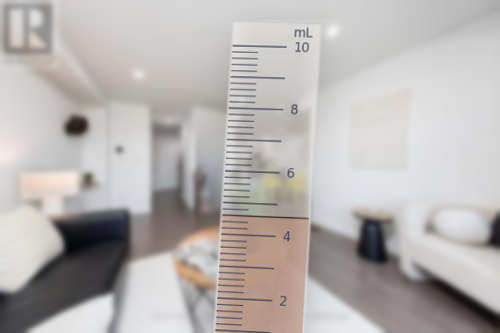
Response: 4.6 mL
